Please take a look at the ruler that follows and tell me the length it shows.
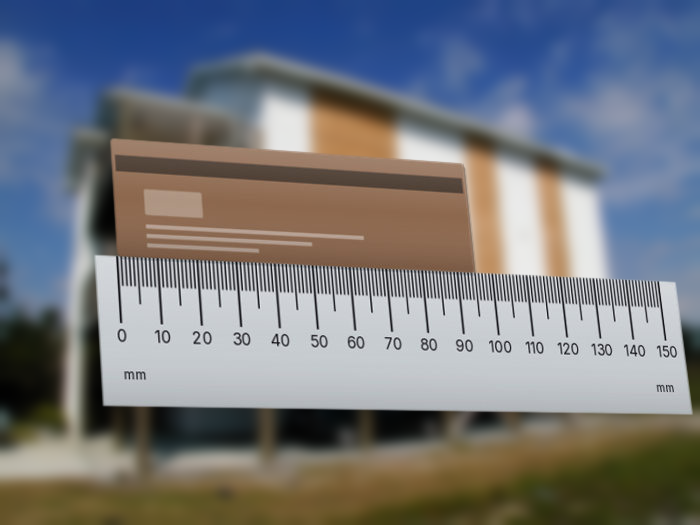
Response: 95 mm
